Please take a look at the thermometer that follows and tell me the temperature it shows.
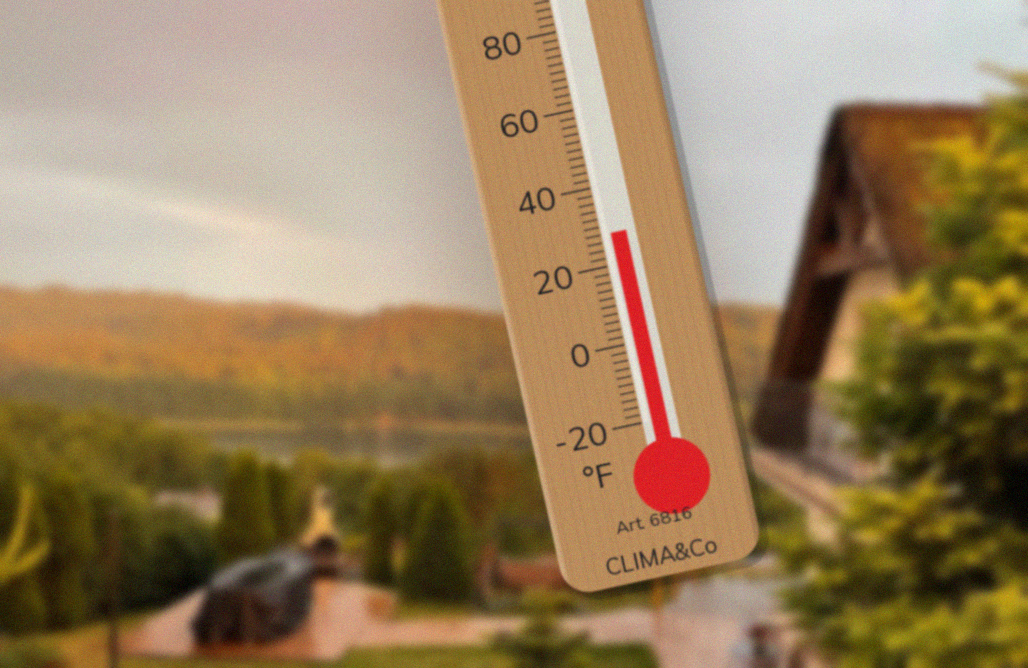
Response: 28 °F
